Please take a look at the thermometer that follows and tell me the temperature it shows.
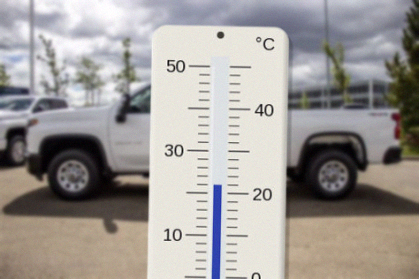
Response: 22 °C
